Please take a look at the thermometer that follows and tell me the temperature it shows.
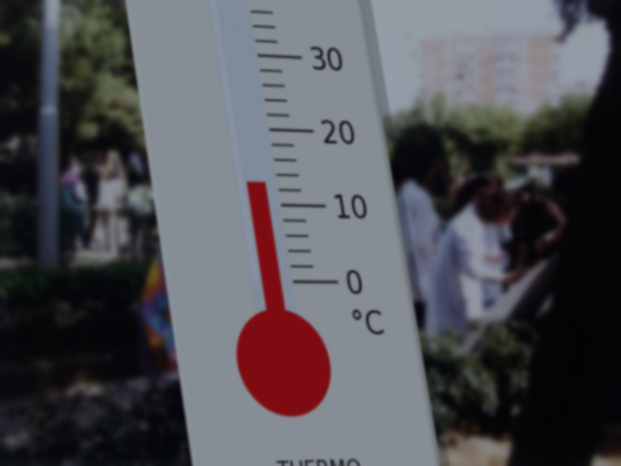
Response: 13 °C
